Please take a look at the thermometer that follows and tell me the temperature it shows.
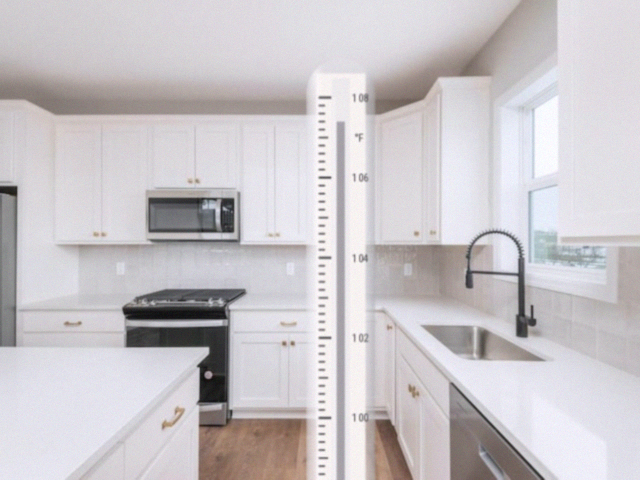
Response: 107.4 °F
